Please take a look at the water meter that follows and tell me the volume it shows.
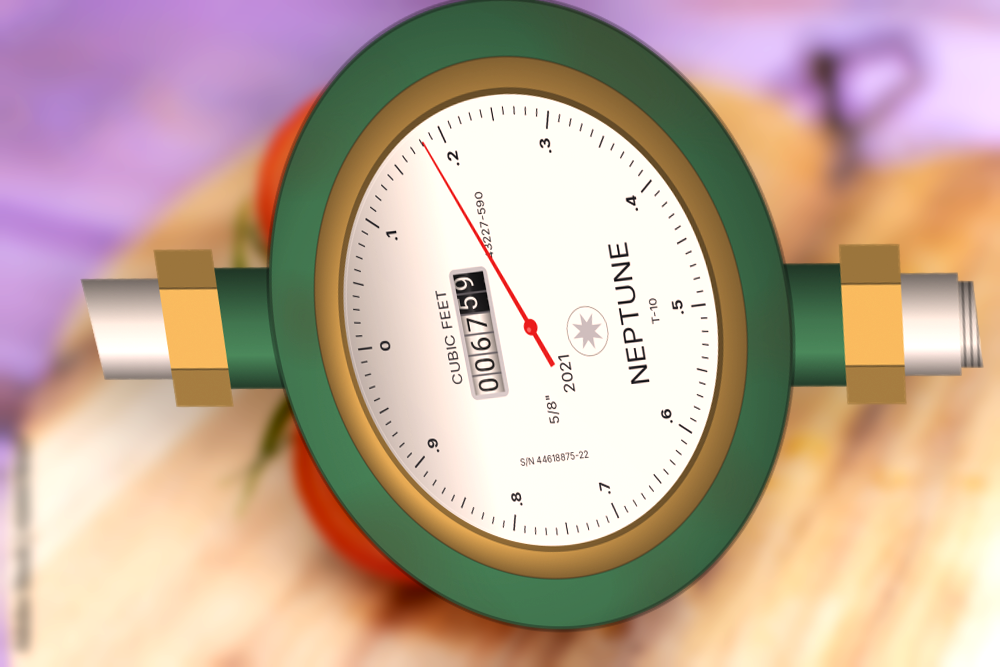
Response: 6759.18 ft³
